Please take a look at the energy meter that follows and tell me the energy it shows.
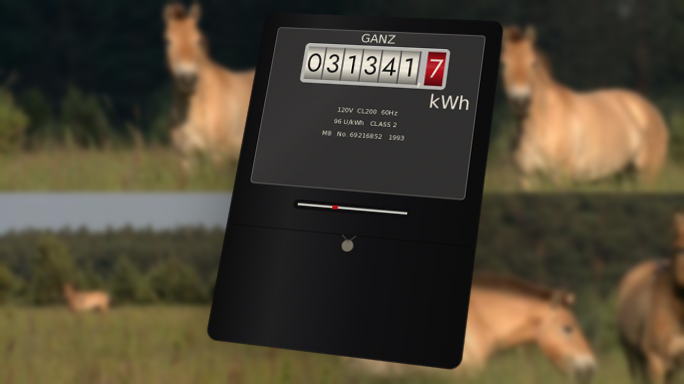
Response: 31341.7 kWh
